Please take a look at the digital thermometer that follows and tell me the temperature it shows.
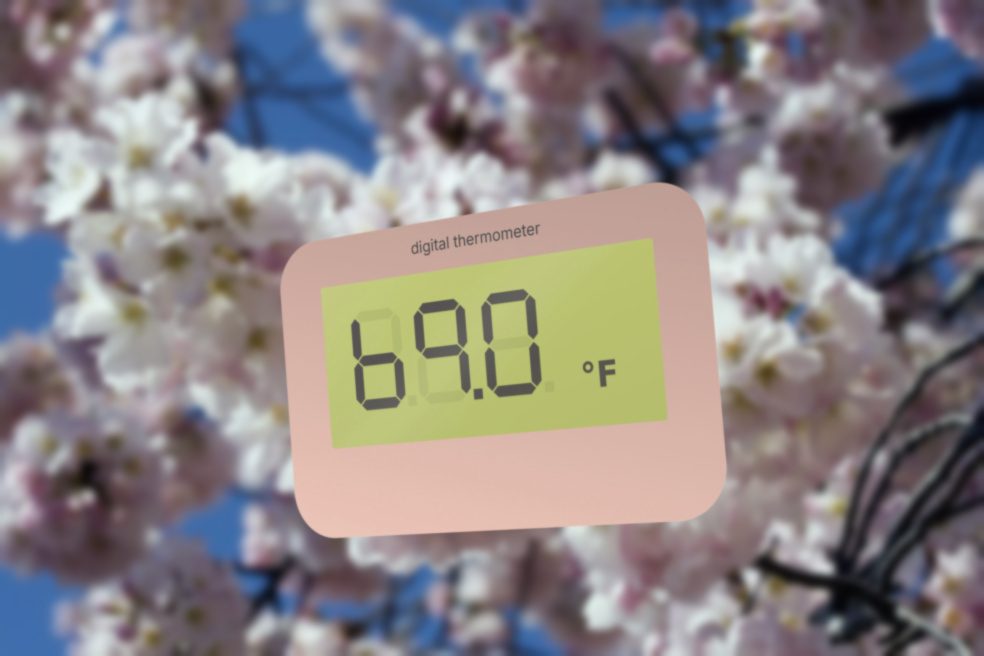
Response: 69.0 °F
